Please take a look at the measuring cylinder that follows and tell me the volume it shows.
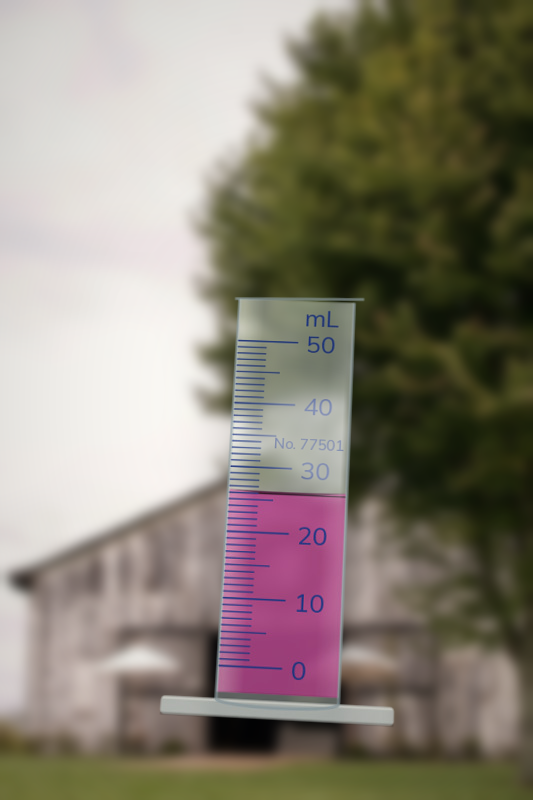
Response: 26 mL
